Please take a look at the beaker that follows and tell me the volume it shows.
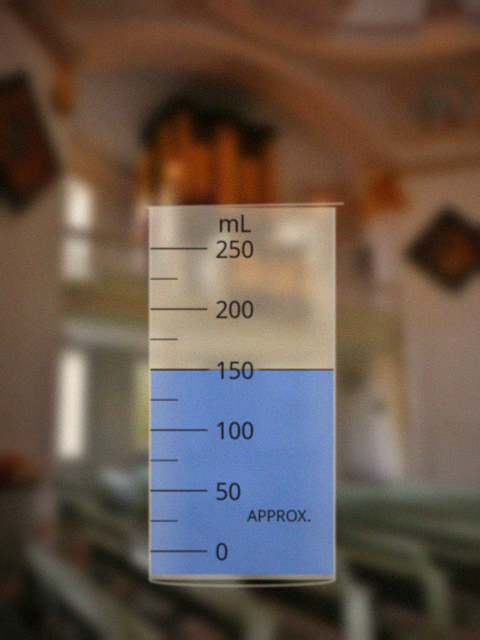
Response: 150 mL
